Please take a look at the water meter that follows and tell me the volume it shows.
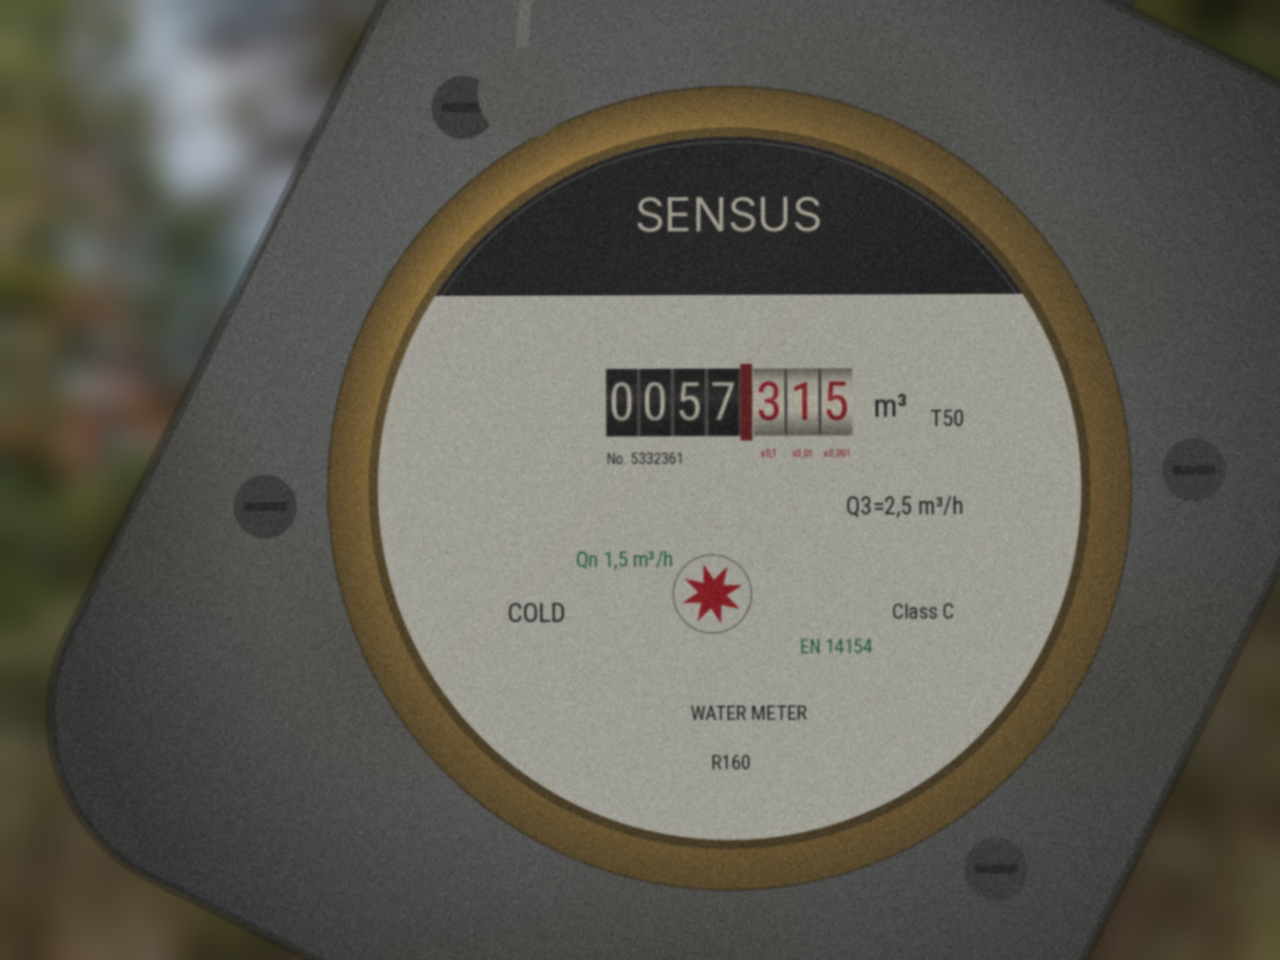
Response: 57.315 m³
